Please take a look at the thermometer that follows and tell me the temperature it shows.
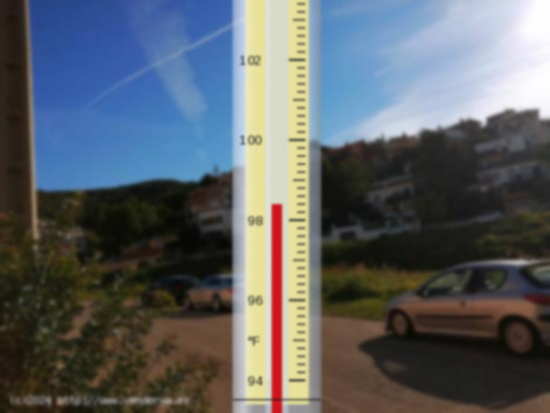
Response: 98.4 °F
